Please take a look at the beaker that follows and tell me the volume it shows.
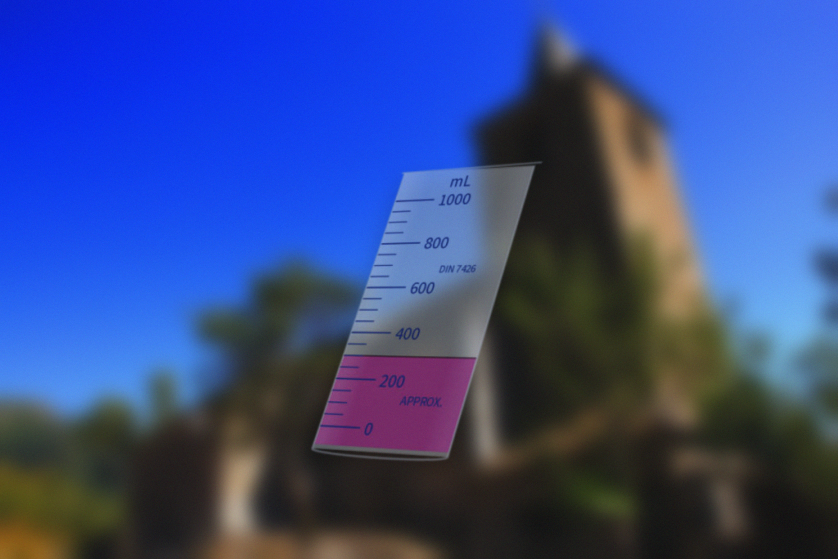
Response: 300 mL
